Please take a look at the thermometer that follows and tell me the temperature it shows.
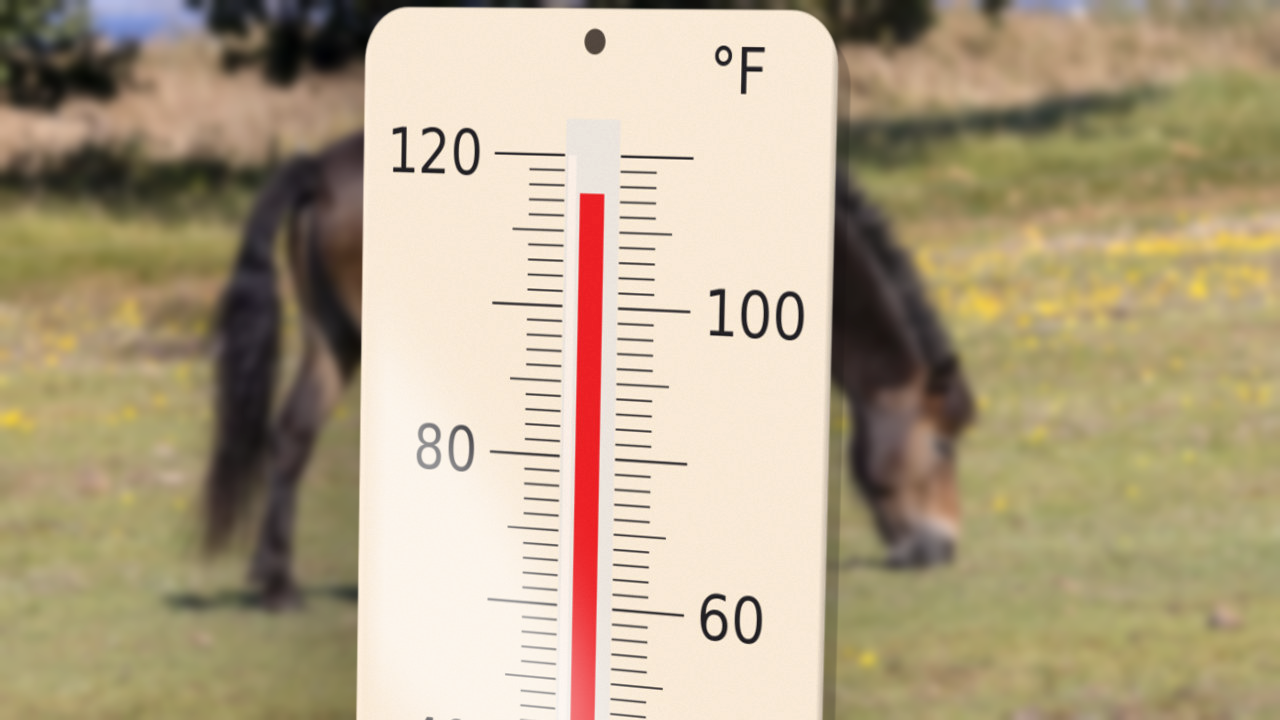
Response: 115 °F
